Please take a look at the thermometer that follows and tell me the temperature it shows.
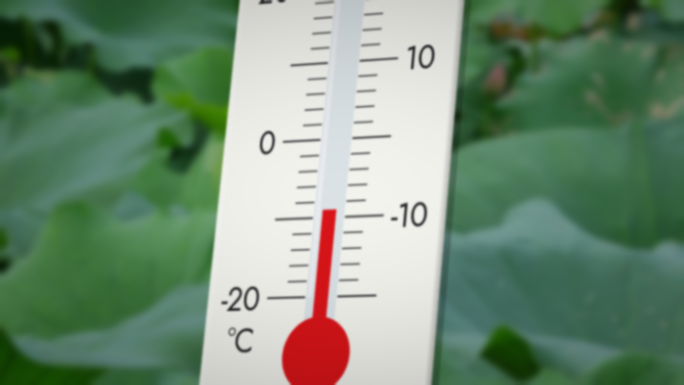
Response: -9 °C
